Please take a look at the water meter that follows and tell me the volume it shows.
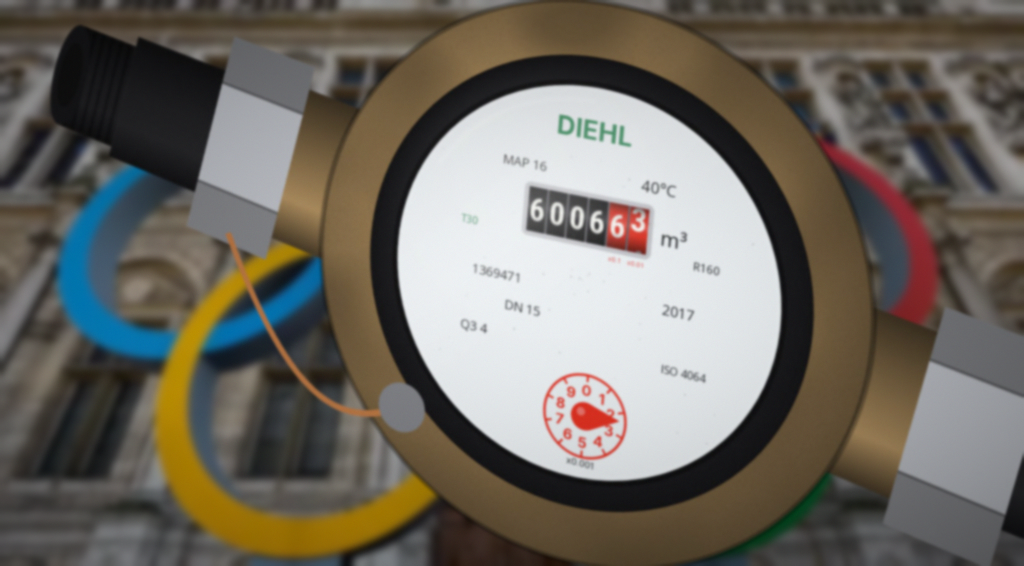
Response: 6006.632 m³
